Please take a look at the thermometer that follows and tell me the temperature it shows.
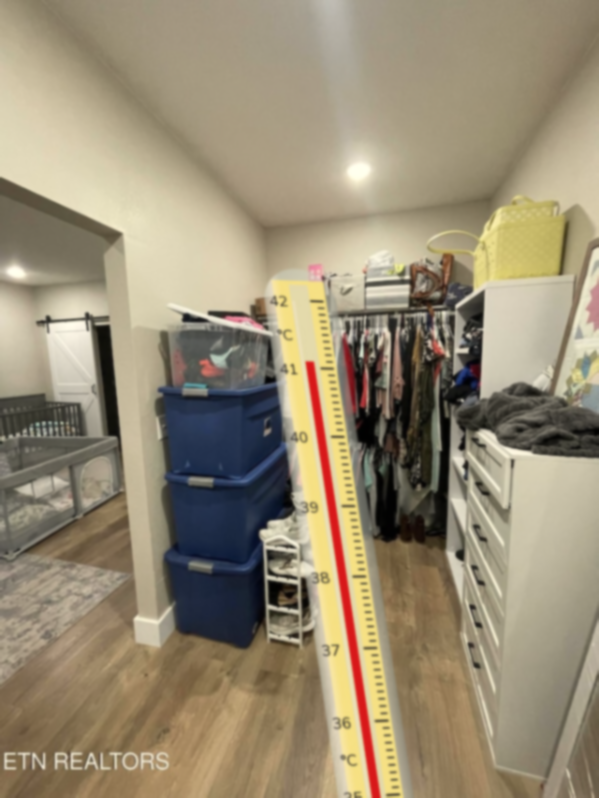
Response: 41.1 °C
